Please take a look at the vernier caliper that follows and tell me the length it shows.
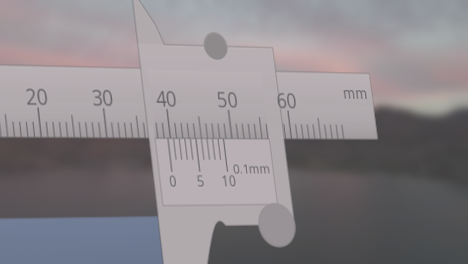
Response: 39.6 mm
